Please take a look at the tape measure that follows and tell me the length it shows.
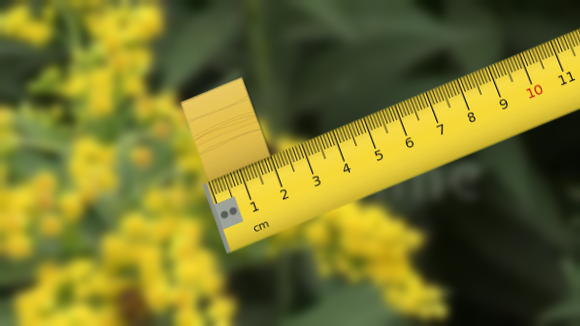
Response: 2 cm
